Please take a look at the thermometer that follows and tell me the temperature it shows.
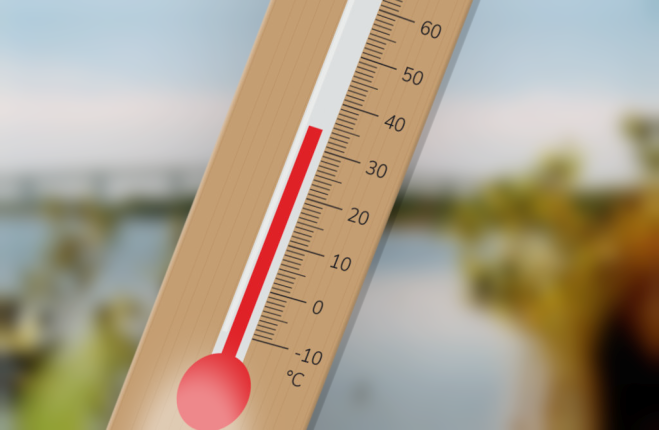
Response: 34 °C
